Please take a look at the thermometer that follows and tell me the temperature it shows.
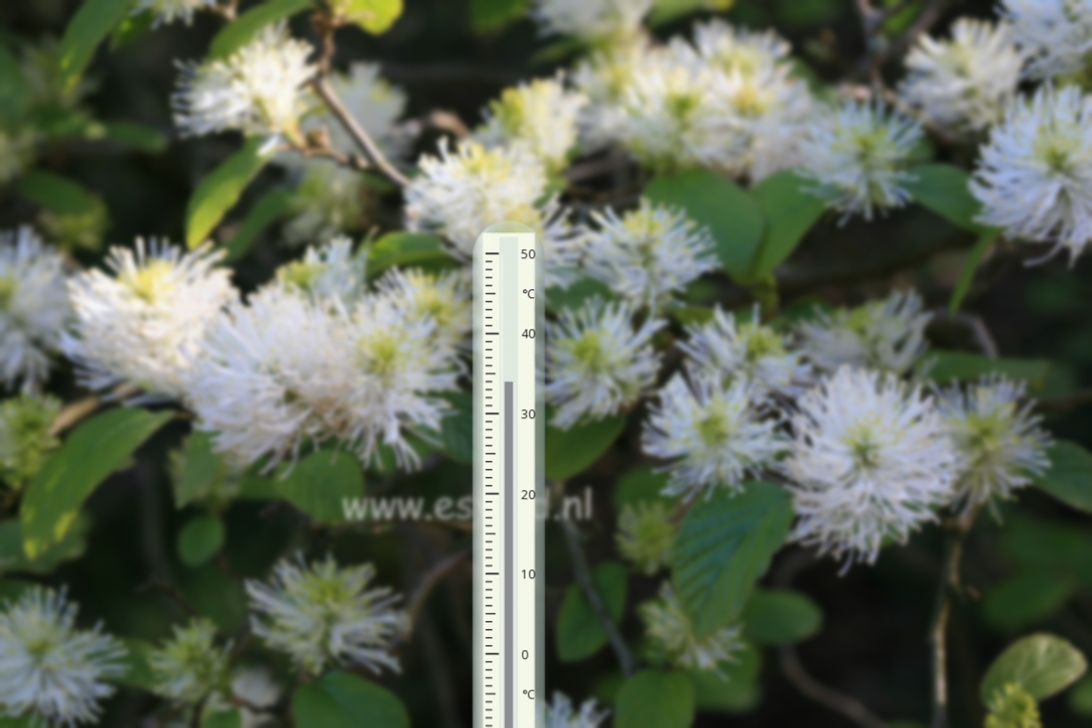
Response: 34 °C
